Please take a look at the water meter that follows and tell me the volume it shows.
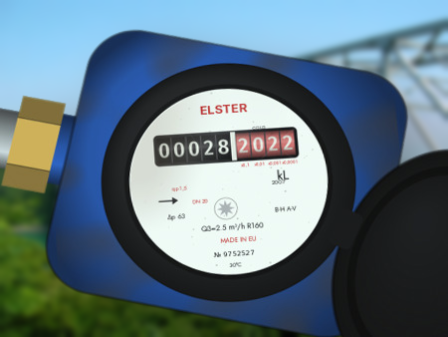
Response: 28.2022 kL
